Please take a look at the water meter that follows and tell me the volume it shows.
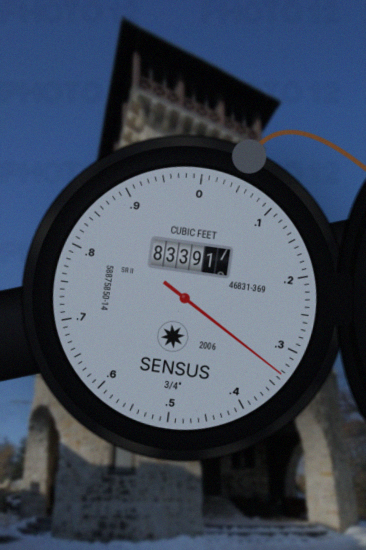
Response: 833917.33 ft³
